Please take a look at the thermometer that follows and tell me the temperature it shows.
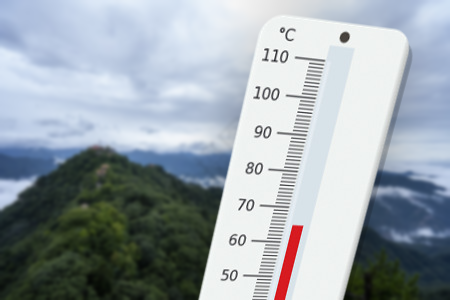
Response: 65 °C
